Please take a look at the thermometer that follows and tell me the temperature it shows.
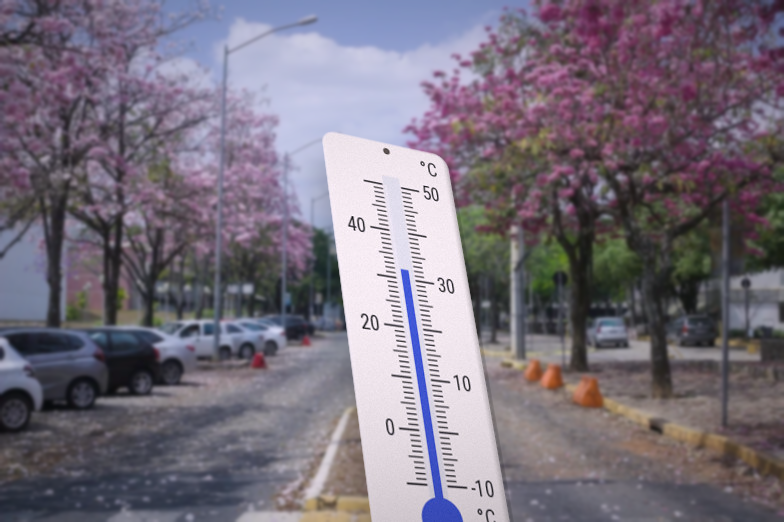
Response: 32 °C
